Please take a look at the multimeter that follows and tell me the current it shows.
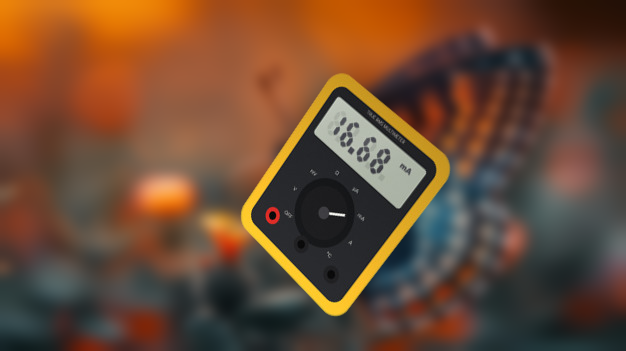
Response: 16.68 mA
